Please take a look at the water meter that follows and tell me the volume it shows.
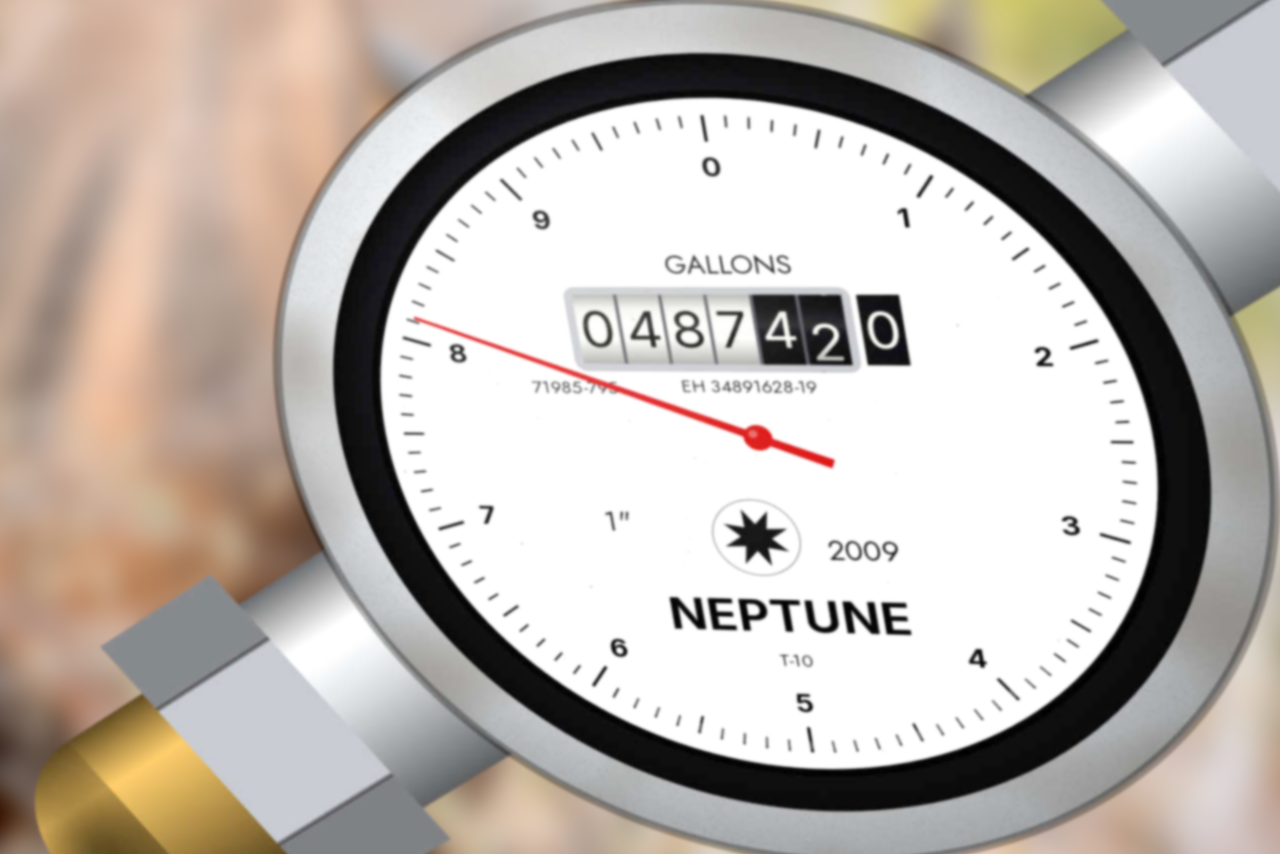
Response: 487418.1 gal
